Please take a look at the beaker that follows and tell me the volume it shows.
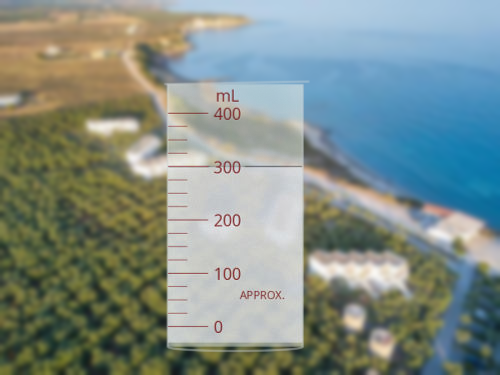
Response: 300 mL
